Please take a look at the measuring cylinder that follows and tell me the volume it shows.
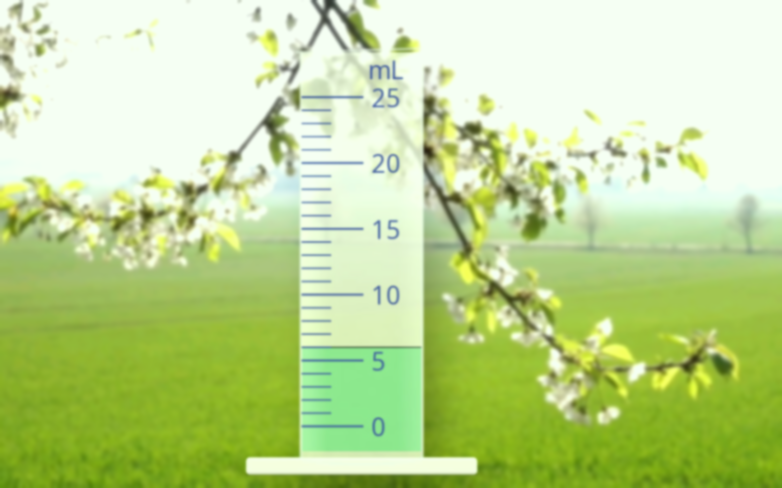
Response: 6 mL
